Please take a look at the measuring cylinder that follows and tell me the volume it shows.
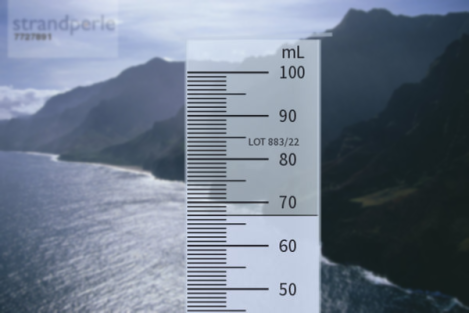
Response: 67 mL
